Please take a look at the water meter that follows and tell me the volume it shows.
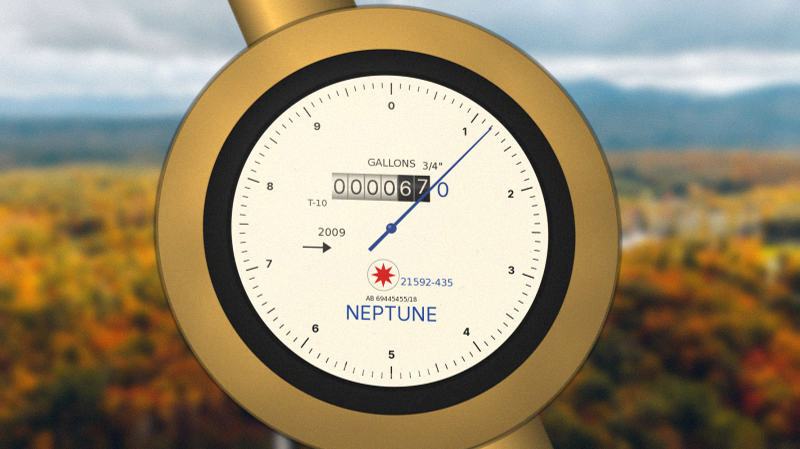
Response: 671.2 gal
